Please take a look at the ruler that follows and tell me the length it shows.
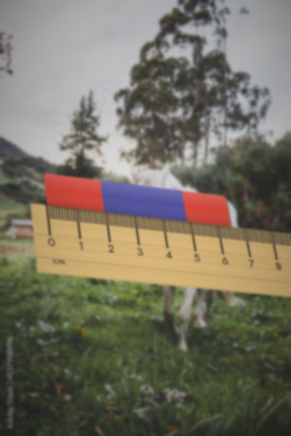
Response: 6.5 cm
